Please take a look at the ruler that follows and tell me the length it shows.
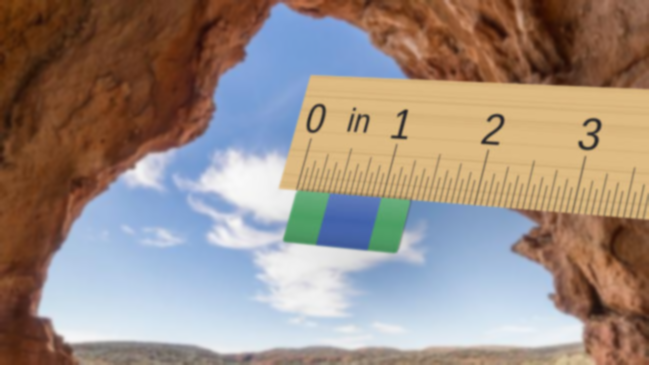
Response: 1.3125 in
